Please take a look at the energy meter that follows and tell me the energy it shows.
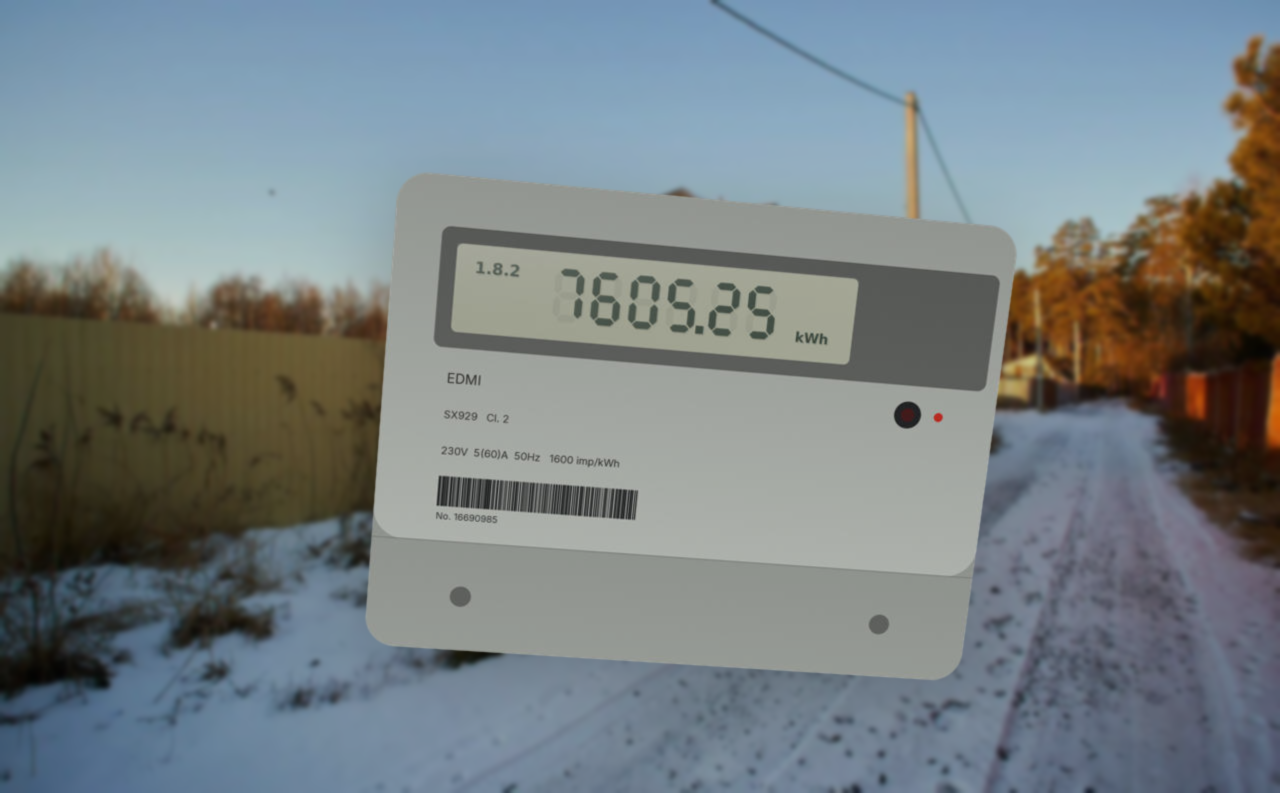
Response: 7605.25 kWh
